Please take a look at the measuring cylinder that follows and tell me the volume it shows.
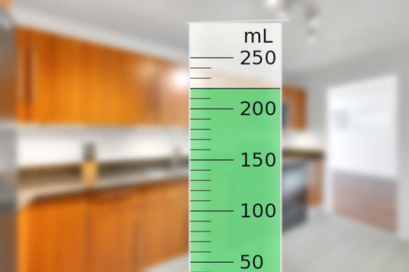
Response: 220 mL
